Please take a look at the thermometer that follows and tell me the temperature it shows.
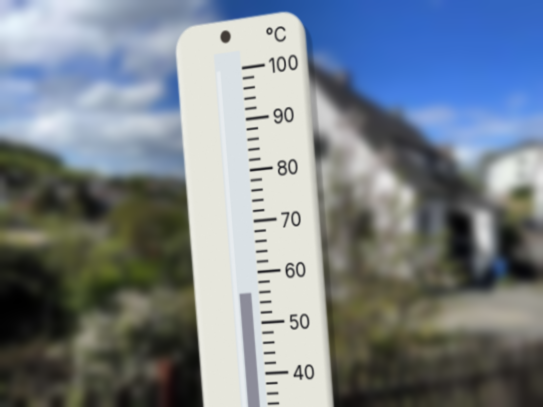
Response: 56 °C
